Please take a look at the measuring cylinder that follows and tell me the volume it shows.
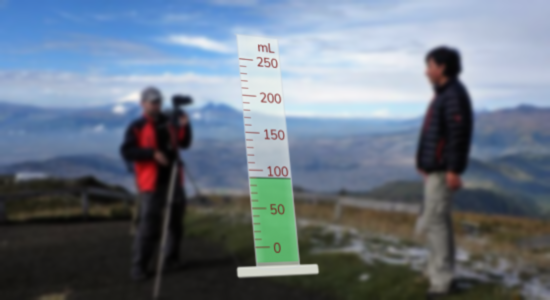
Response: 90 mL
